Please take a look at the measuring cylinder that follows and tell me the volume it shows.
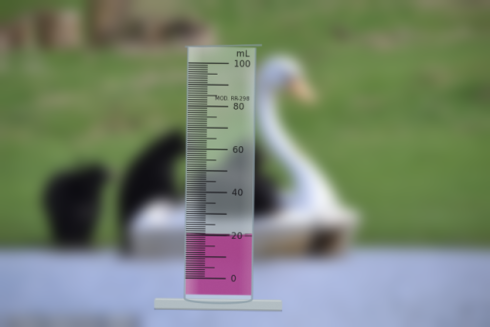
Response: 20 mL
